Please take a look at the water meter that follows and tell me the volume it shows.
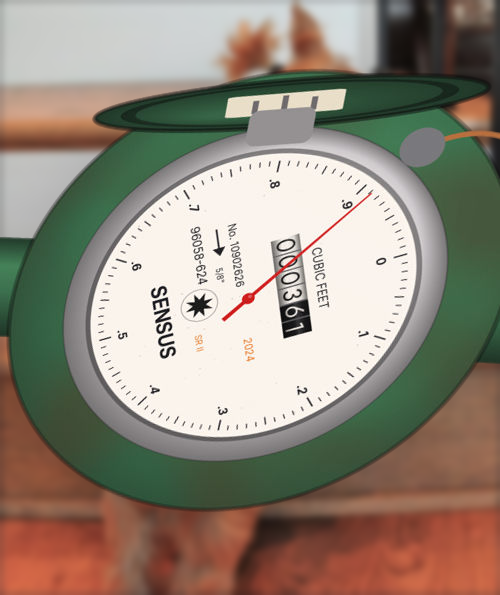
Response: 360.91 ft³
